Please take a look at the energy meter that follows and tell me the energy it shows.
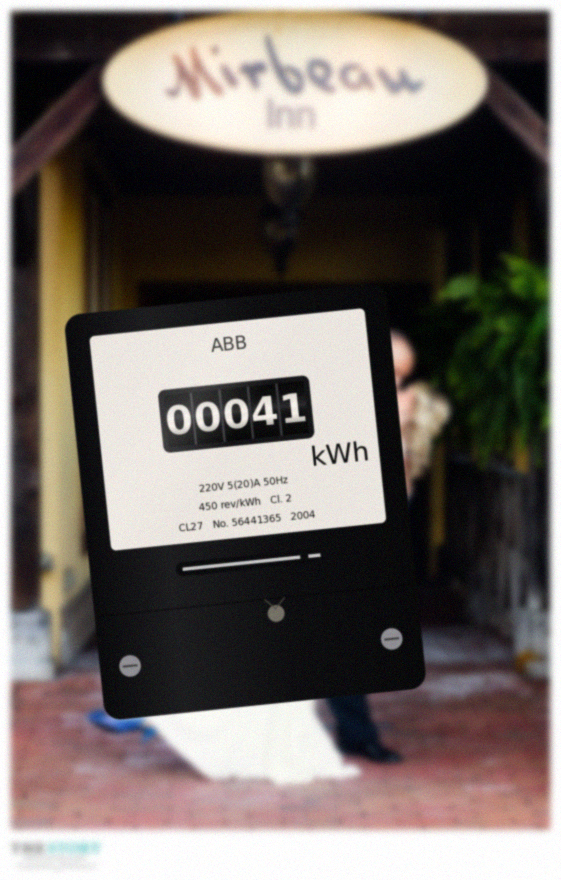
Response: 41 kWh
